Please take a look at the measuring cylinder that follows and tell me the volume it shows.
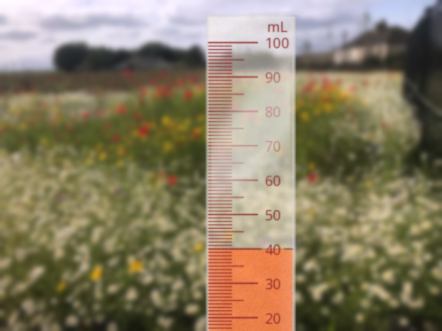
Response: 40 mL
